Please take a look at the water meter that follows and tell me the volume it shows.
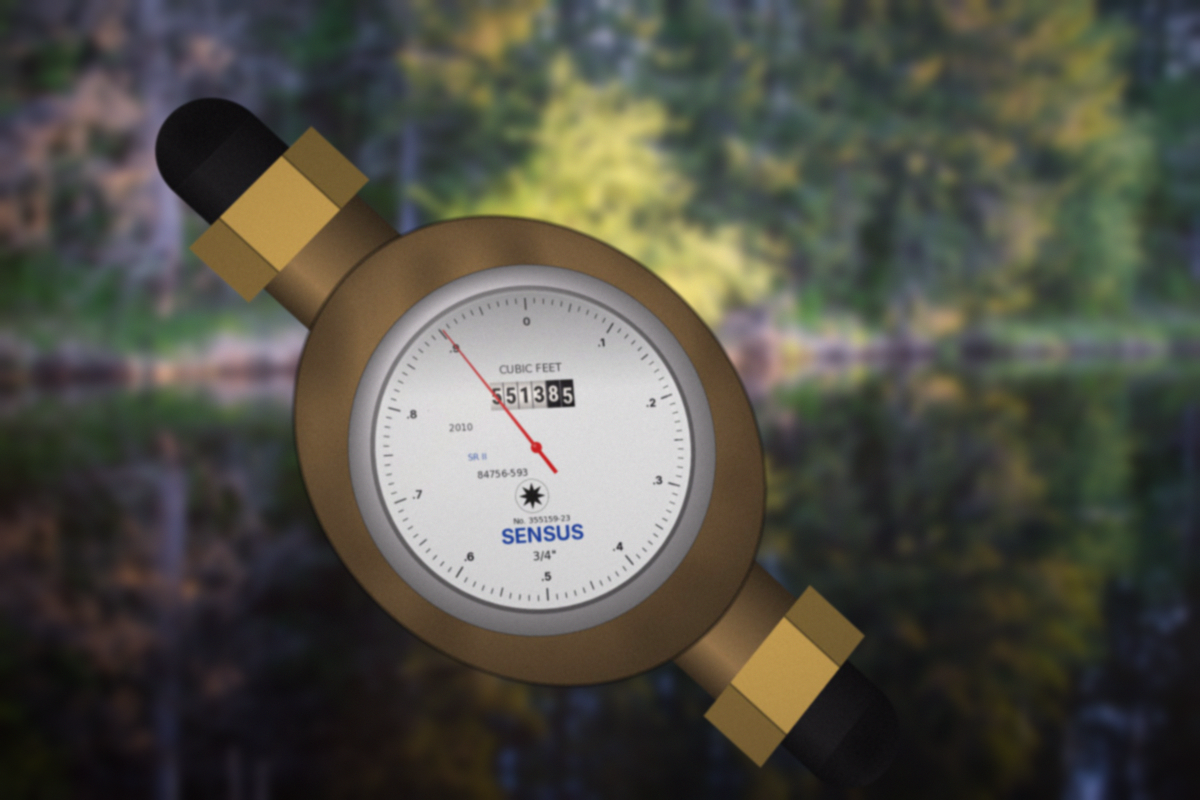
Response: 551384.90 ft³
